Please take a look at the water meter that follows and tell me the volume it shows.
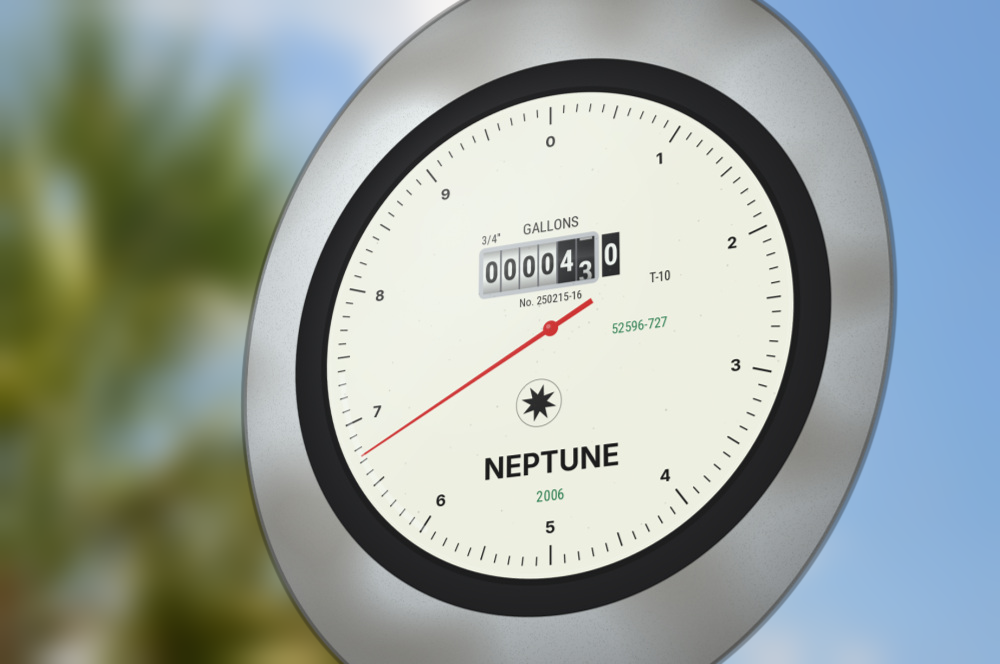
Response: 426.7 gal
